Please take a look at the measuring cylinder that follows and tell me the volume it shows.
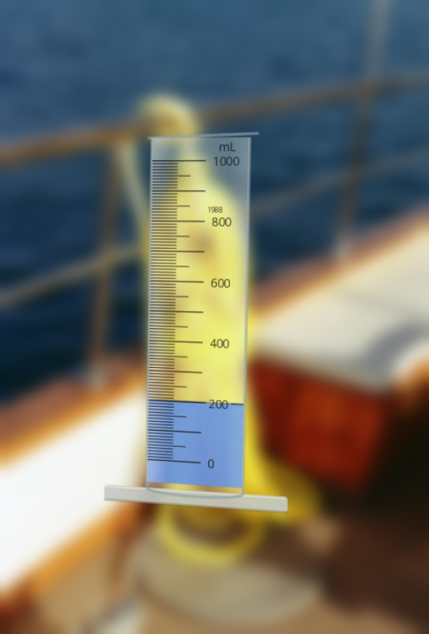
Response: 200 mL
